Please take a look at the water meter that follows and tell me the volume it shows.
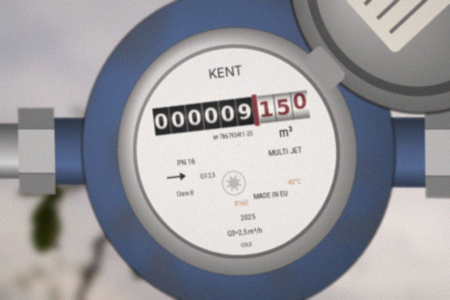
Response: 9.150 m³
